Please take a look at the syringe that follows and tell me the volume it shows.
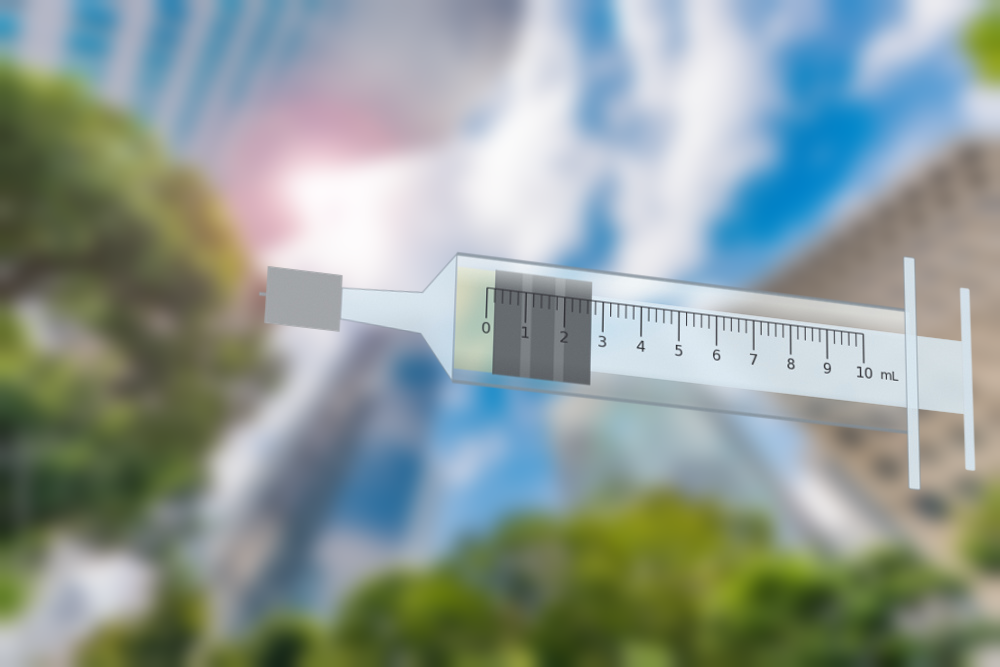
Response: 0.2 mL
